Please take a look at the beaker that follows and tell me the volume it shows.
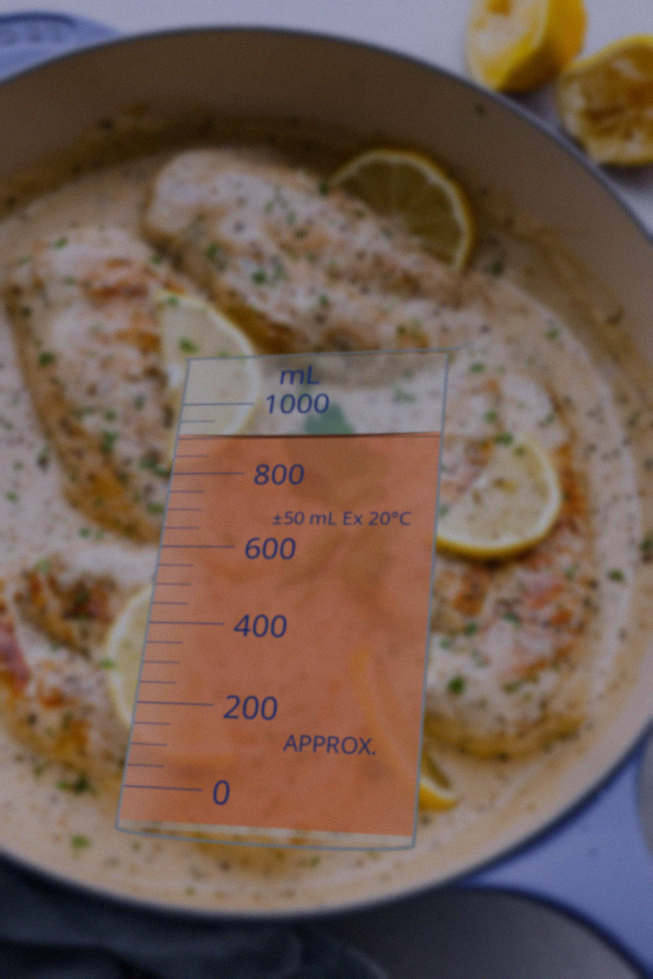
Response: 900 mL
